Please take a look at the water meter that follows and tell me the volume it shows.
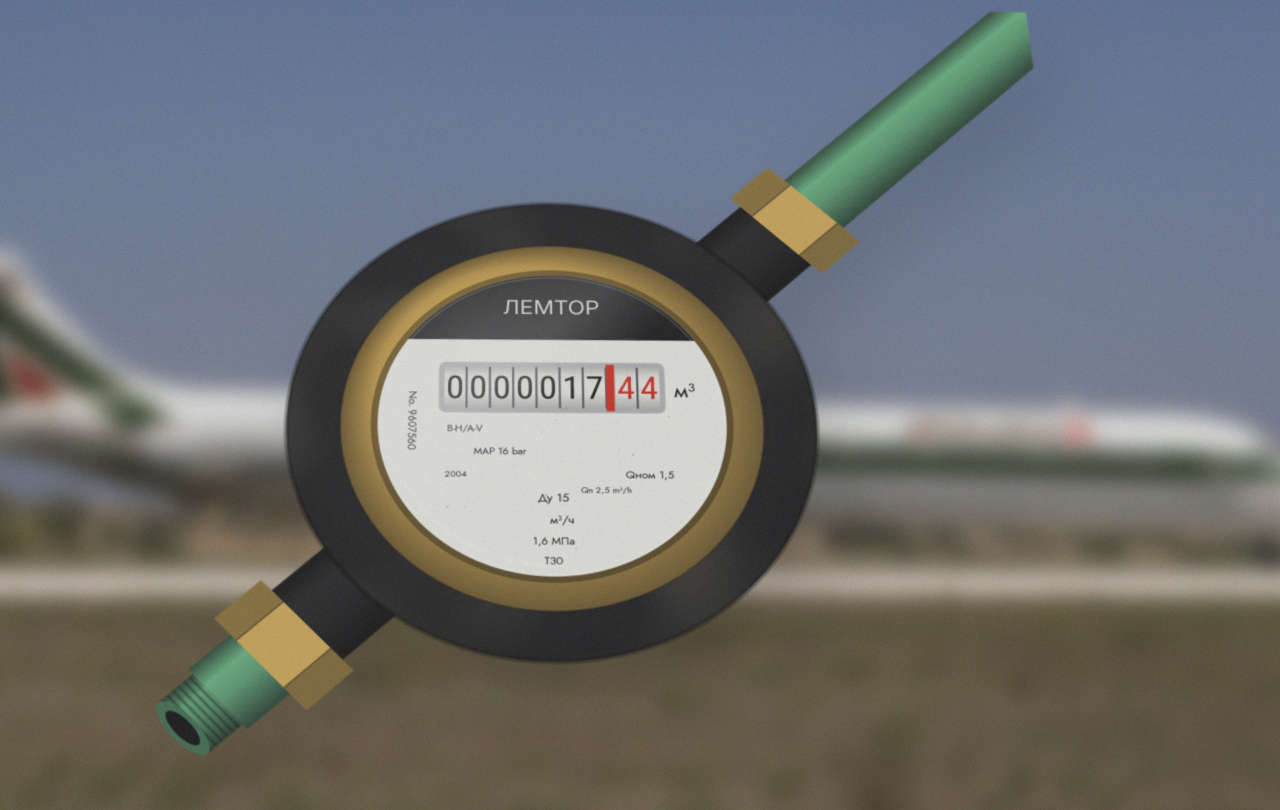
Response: 17.44 m³
